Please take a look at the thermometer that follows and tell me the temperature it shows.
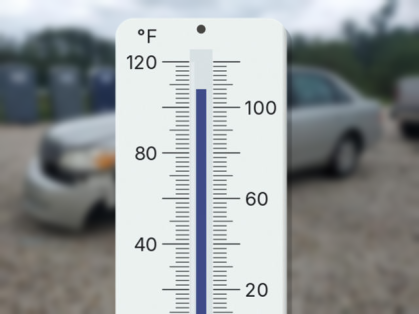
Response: 108 °F
